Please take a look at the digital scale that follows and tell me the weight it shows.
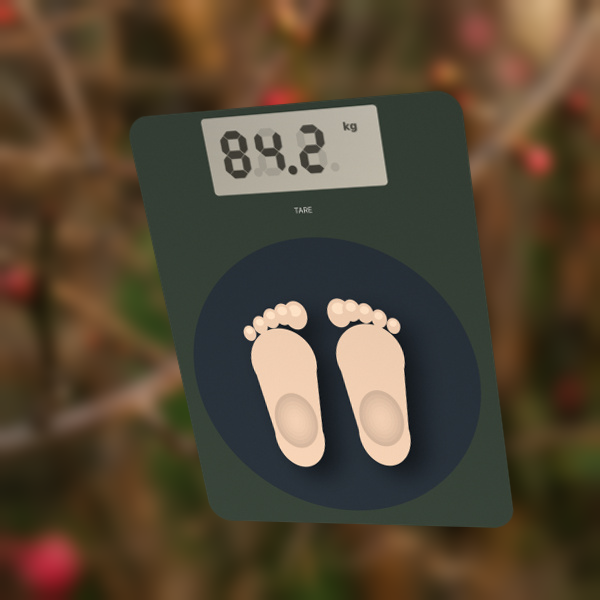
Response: 84.2 kg
